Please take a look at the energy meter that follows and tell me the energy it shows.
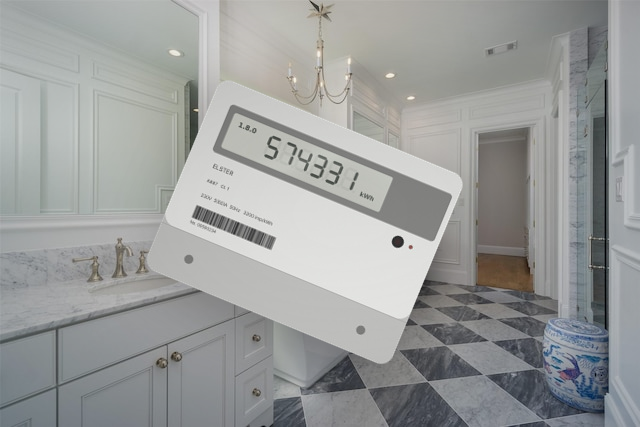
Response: 574331 kWh
